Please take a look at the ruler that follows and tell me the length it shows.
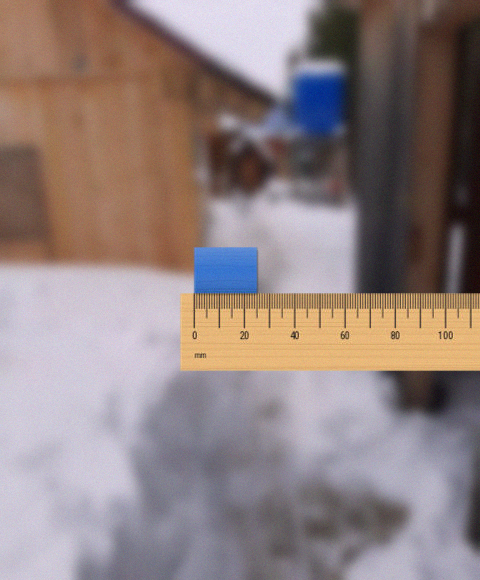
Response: 25 mm
